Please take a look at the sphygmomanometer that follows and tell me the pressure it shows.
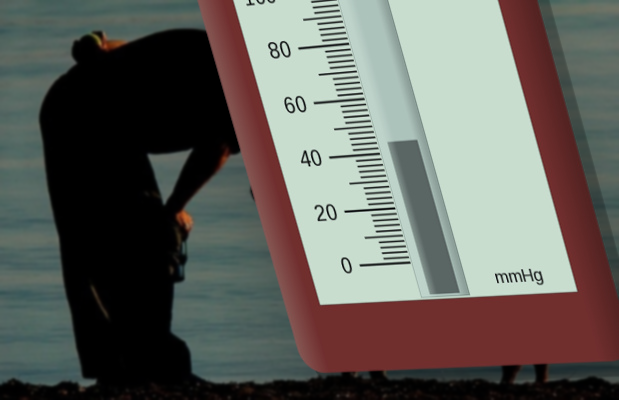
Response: 44 mmHg
